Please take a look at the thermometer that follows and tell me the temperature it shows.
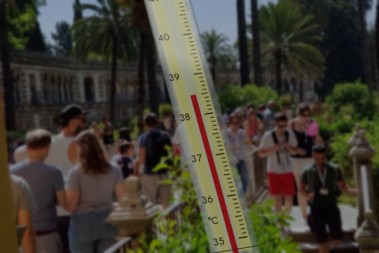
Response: 38.5 °C
